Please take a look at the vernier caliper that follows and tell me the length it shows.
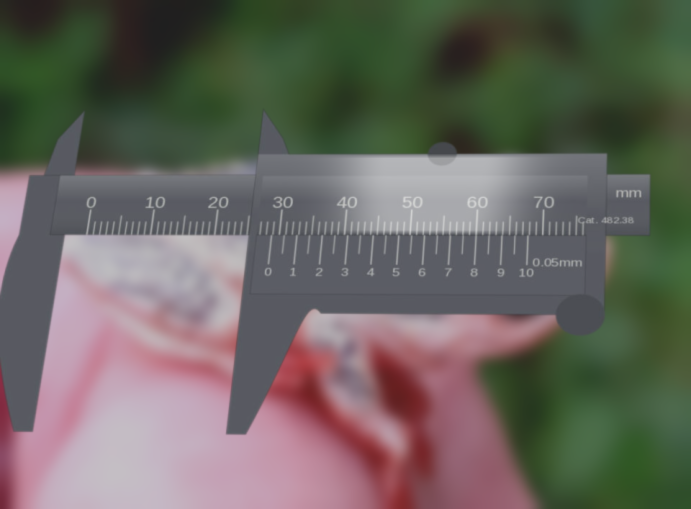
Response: 28.8 mm
